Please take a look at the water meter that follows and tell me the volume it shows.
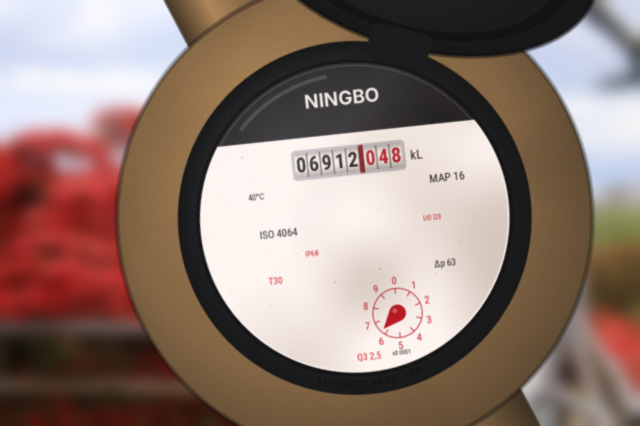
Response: 6912.0486 kL
